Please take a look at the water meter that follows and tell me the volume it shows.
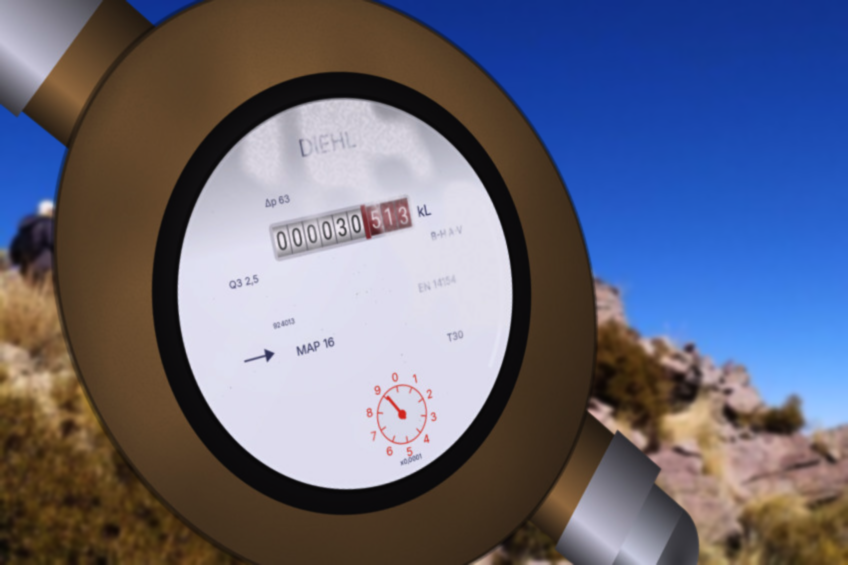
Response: 30.5129 kL
